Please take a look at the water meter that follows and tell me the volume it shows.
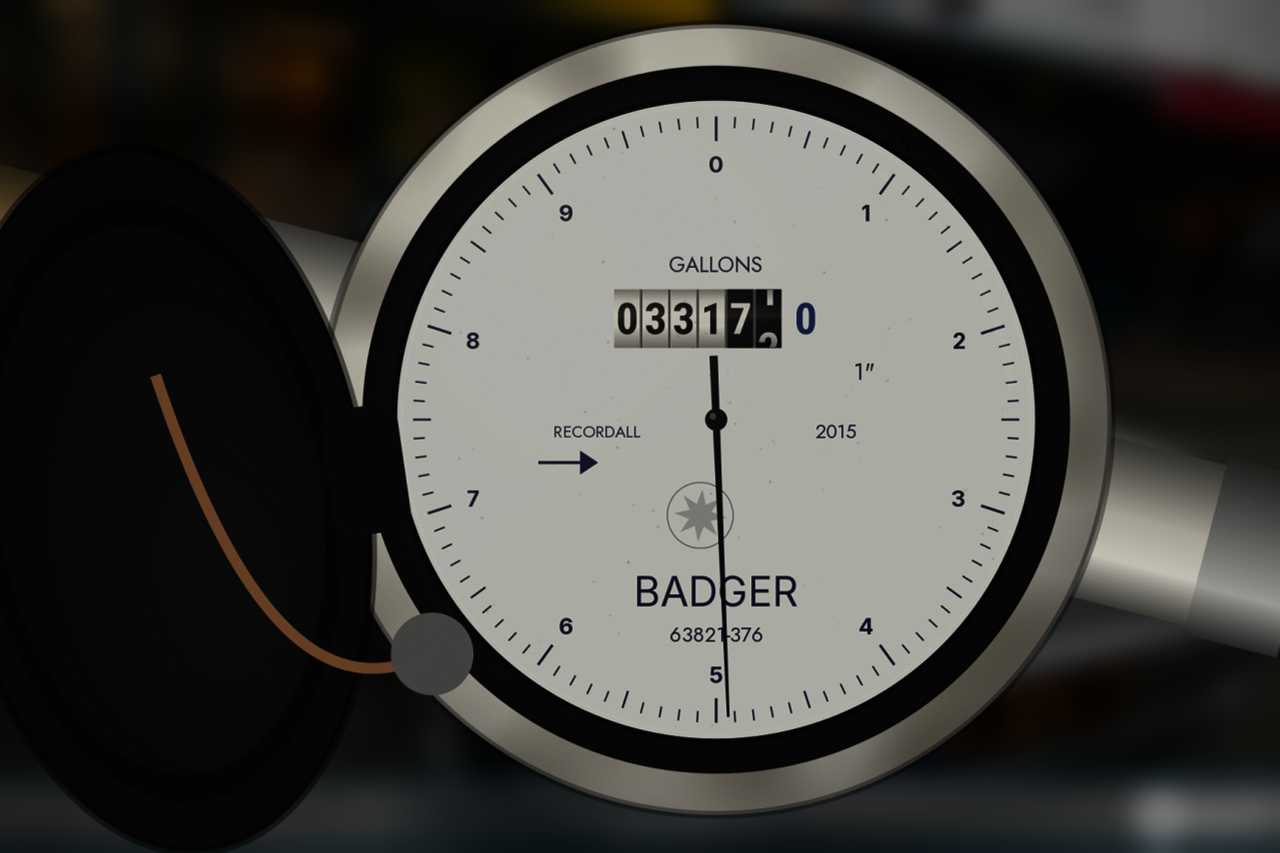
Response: 331714.9 gal
